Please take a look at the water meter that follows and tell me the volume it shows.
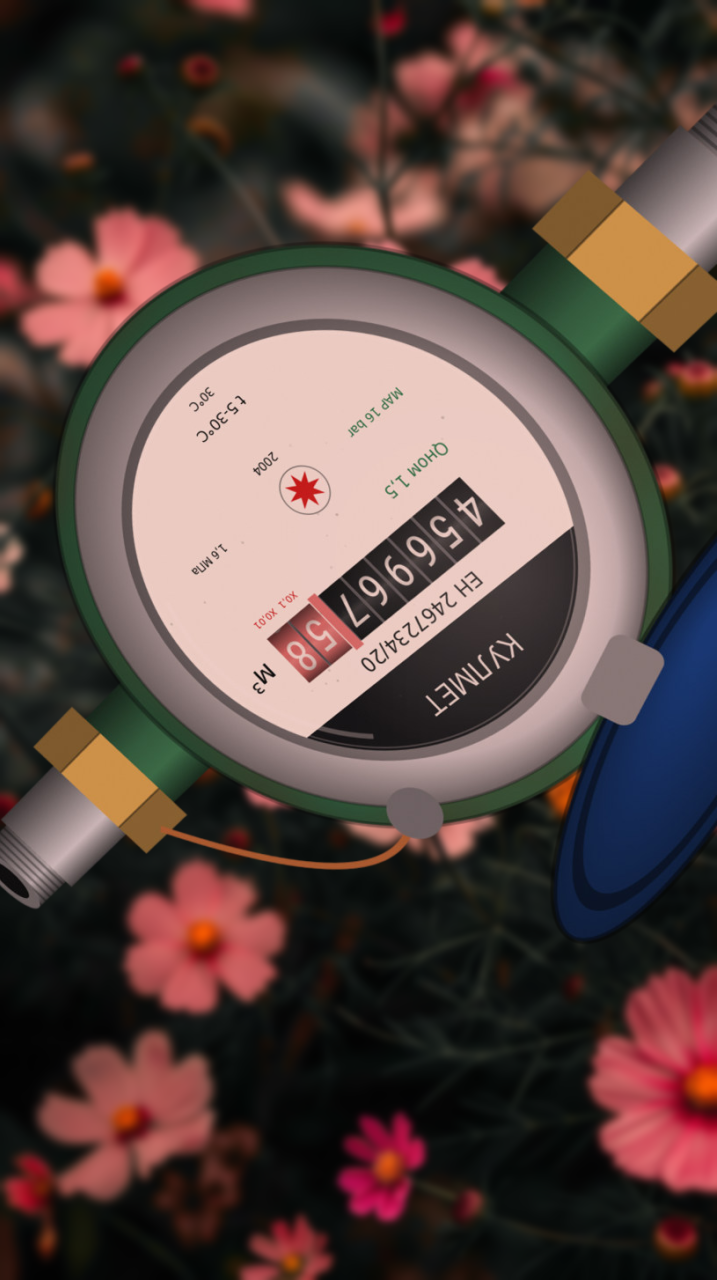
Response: 456967.58 m³
